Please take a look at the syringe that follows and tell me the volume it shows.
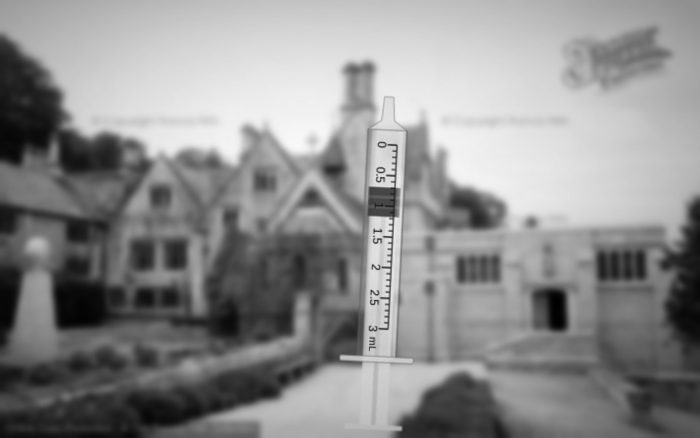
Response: 0.7 mL
